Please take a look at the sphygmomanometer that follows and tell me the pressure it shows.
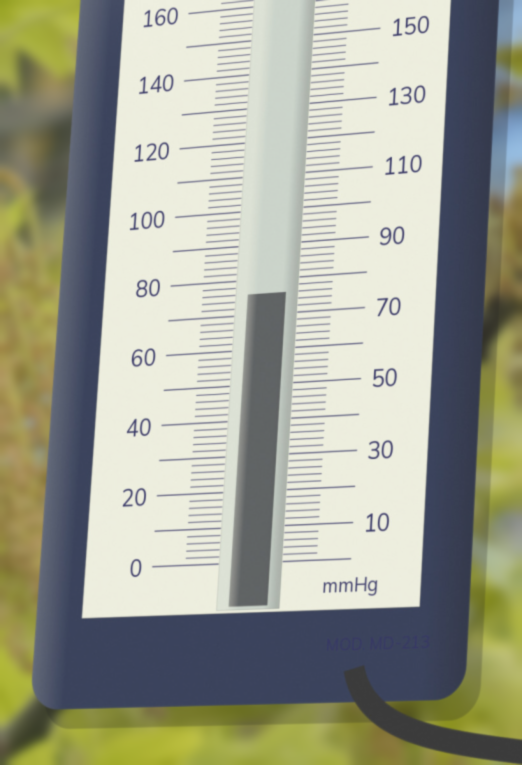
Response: 76 mmHg
